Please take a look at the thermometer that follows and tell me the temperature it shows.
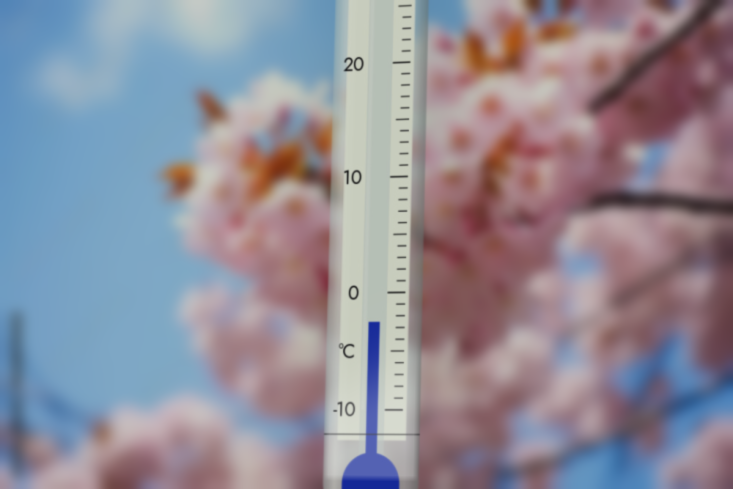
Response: -2.5 °C
